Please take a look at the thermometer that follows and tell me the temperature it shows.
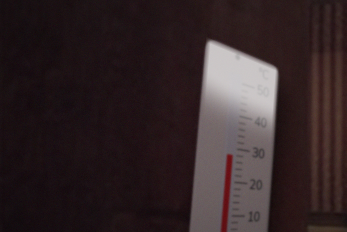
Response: 28 °C
